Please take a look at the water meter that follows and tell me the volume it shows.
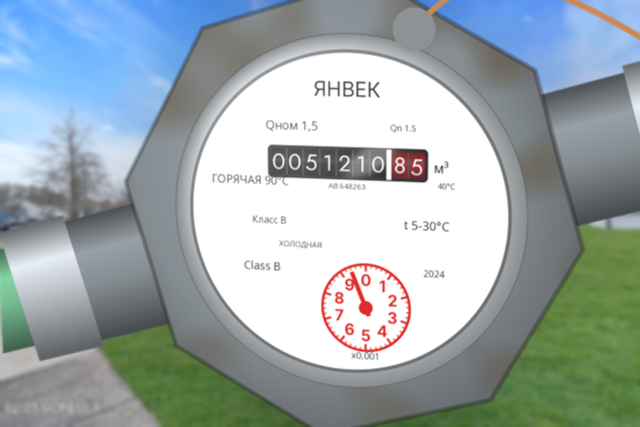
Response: 51210.849 m³
